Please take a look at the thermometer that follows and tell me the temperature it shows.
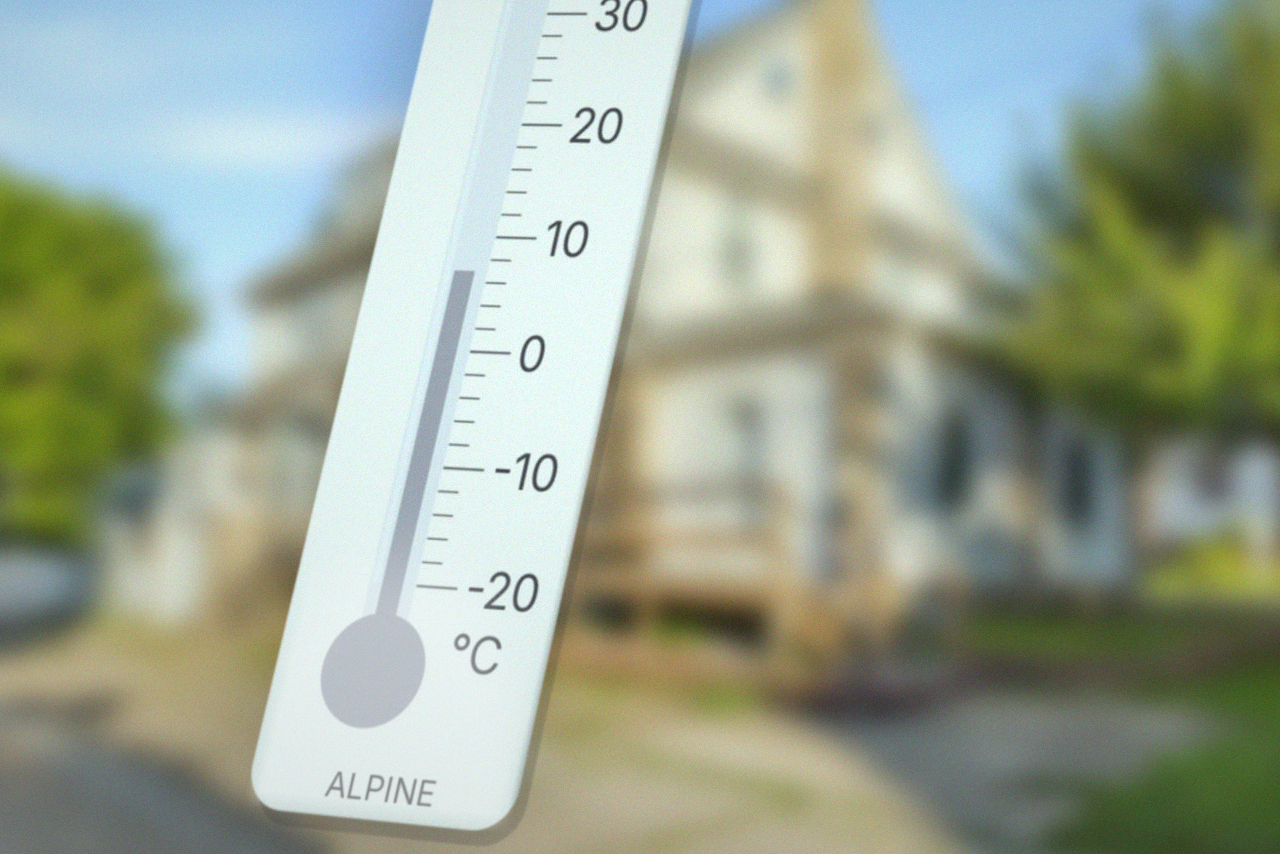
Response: 7 °C
